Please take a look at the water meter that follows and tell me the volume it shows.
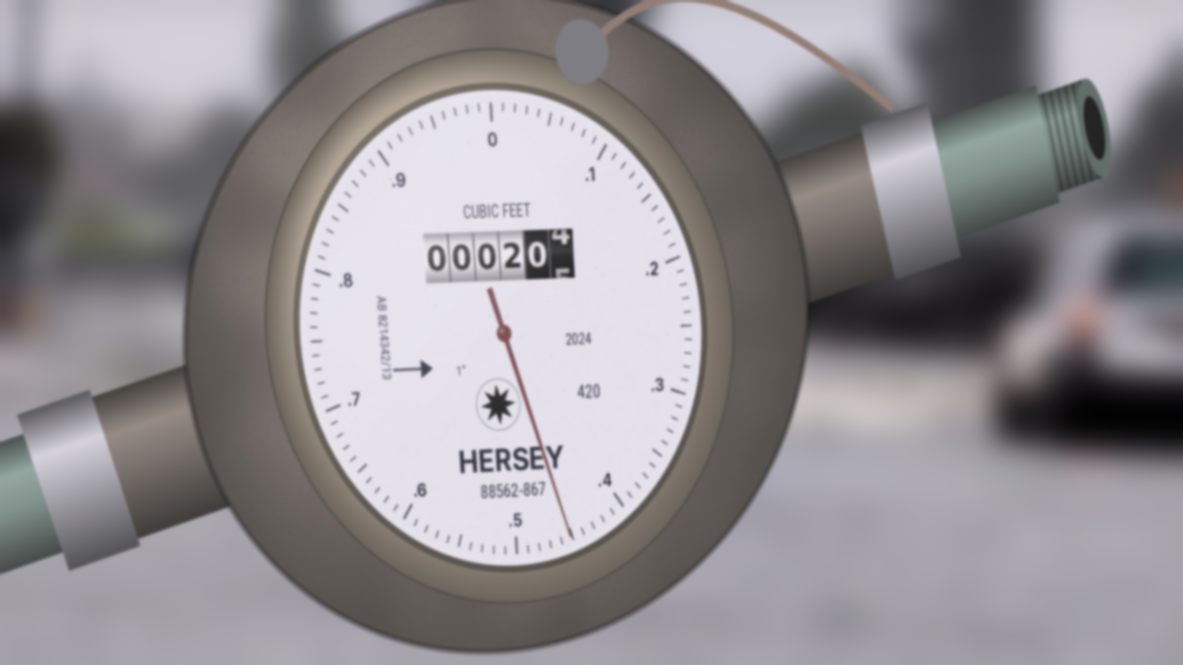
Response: 204.45 ft³
